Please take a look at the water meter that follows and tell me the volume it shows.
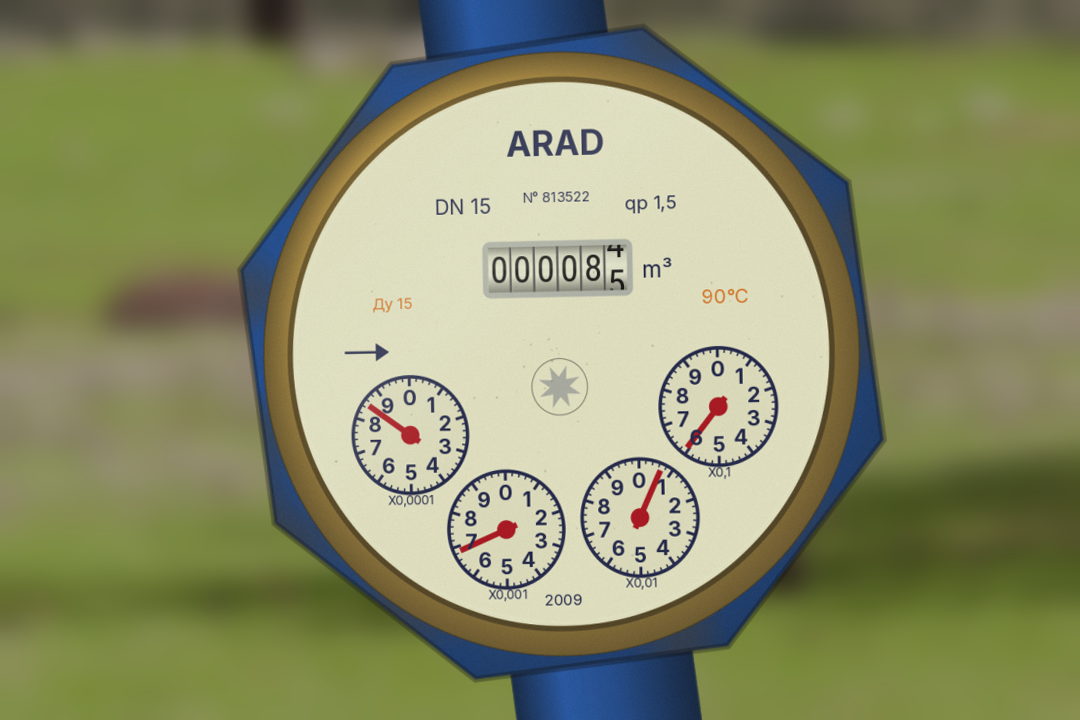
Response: 84.6068 m³
